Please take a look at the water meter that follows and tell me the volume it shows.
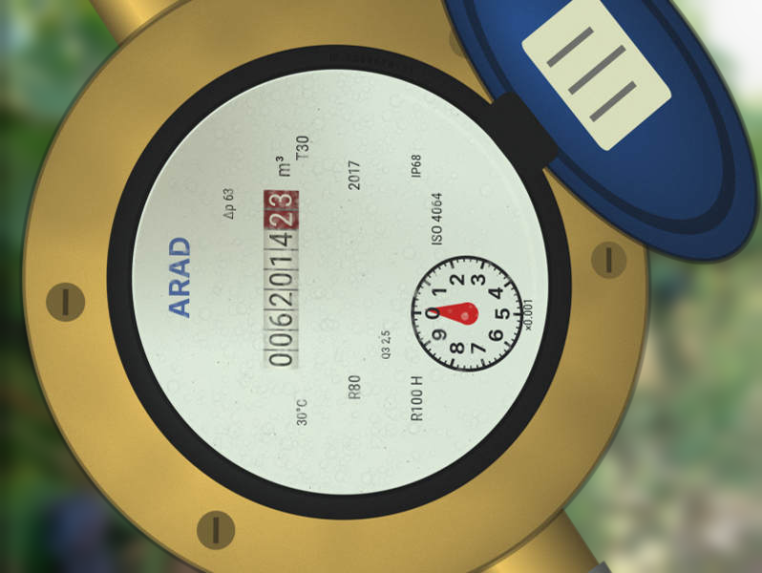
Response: 62014.230 m³
